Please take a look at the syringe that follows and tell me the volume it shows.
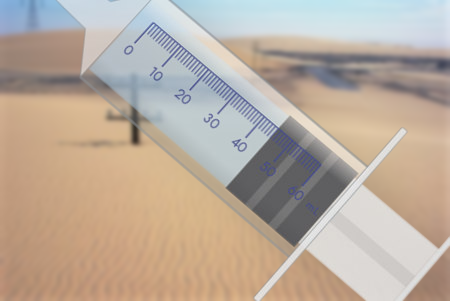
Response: 45 mL
